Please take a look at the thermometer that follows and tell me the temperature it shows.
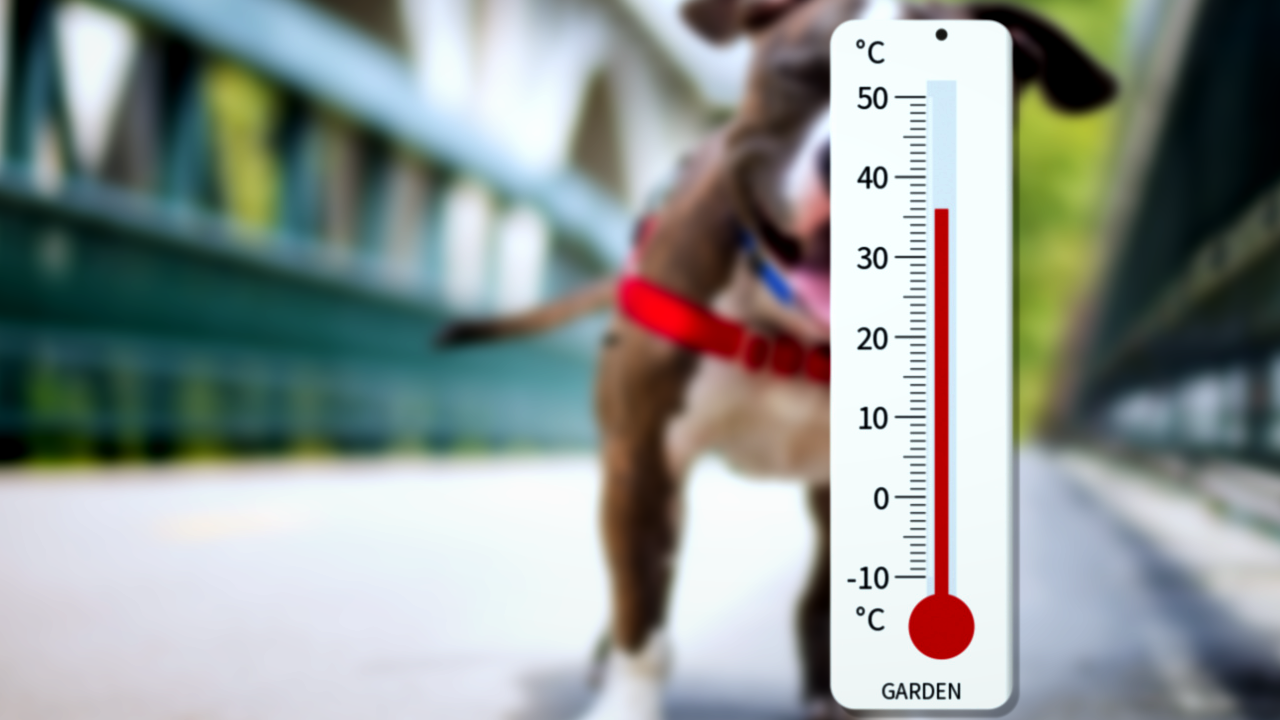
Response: 36 °C
